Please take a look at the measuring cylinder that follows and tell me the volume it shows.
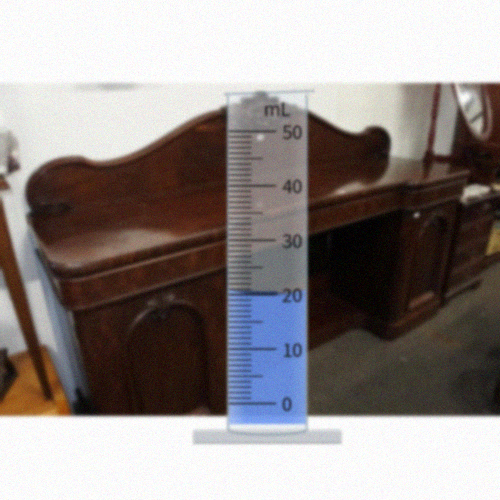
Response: 20 mL
